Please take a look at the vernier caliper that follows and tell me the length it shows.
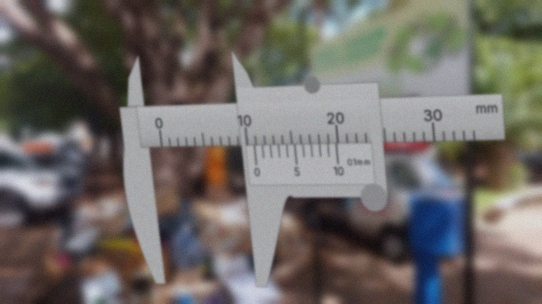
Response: 10.8 mm
